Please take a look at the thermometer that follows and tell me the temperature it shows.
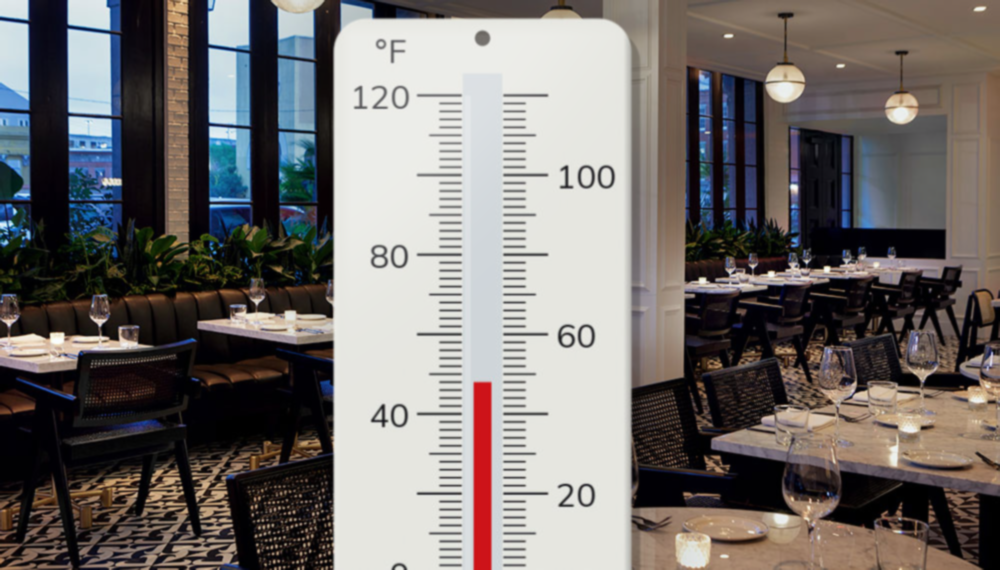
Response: 48 °F
